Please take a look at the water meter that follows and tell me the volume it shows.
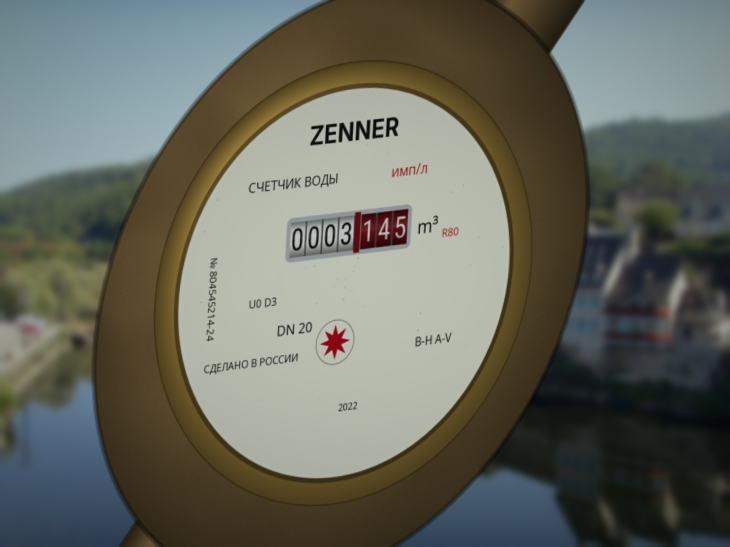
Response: 3.145 m³
